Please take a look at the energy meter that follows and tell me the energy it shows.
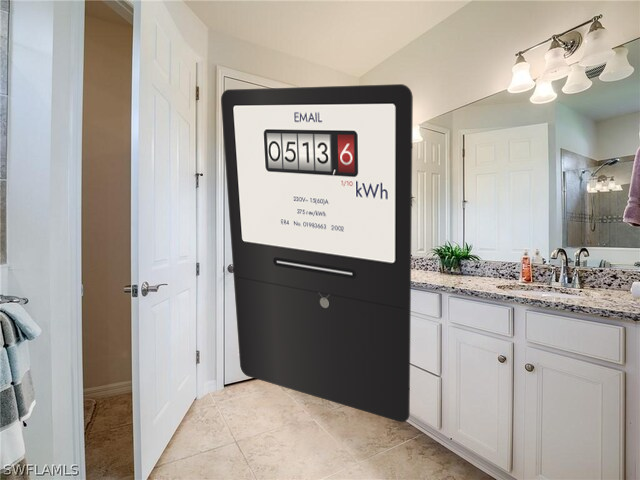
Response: 513.6 kWh
